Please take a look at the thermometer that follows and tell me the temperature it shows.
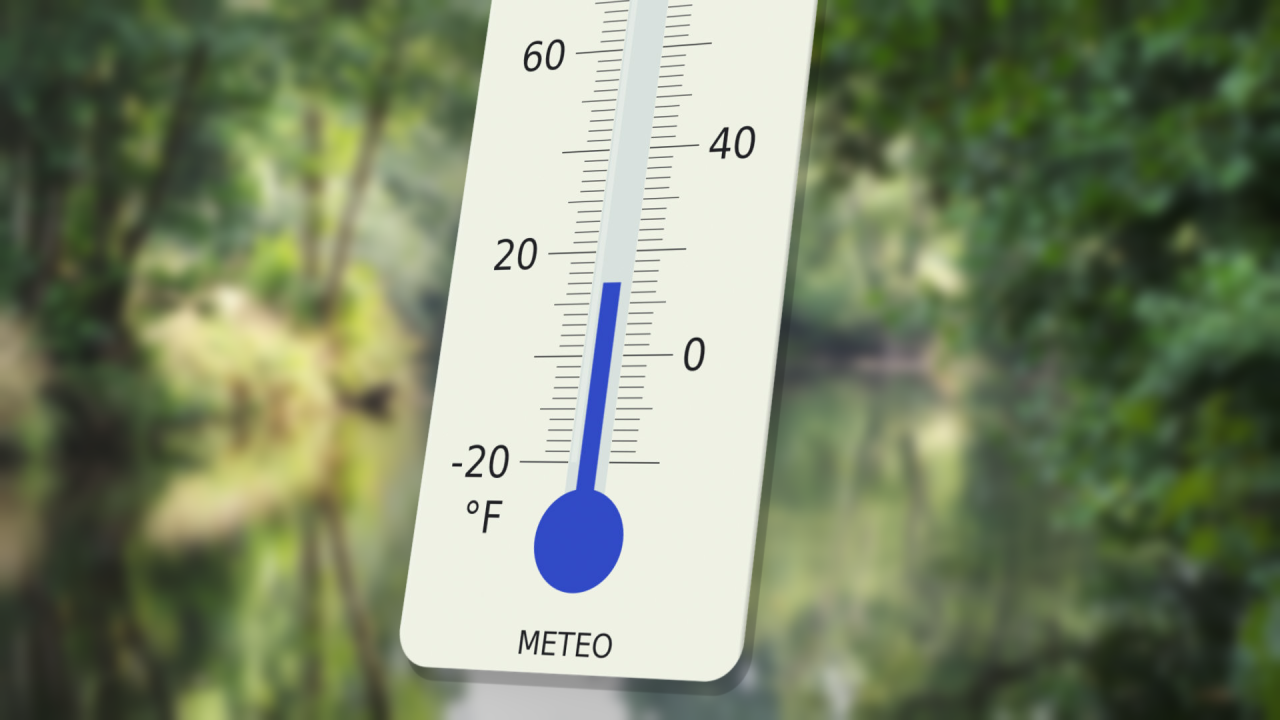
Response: 14 °F
